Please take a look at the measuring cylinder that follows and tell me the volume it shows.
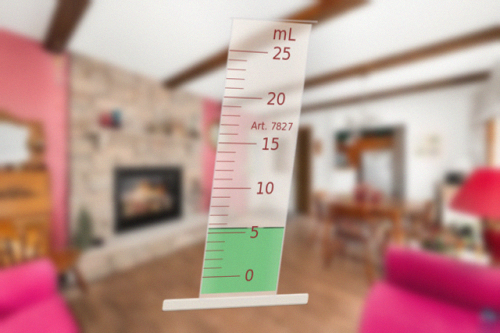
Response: 5.5 mL
